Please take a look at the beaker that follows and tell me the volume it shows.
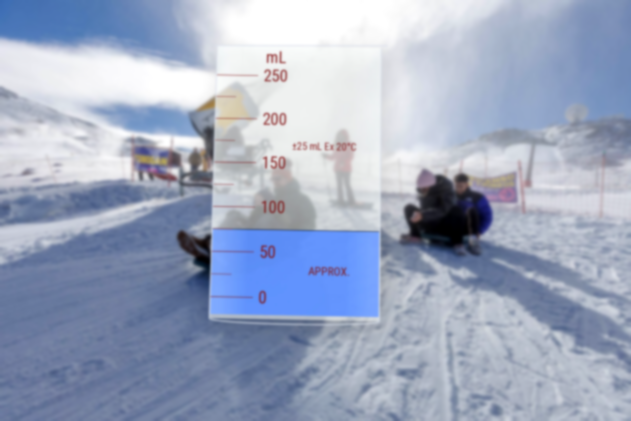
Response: 75 mL
